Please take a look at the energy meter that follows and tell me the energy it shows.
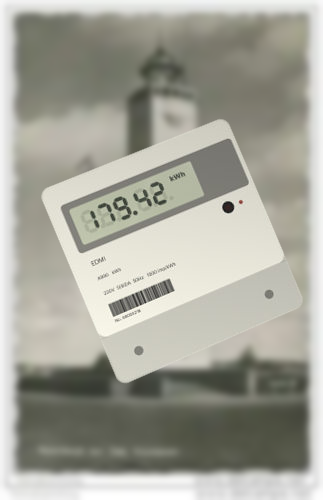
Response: 179.42 kWh
